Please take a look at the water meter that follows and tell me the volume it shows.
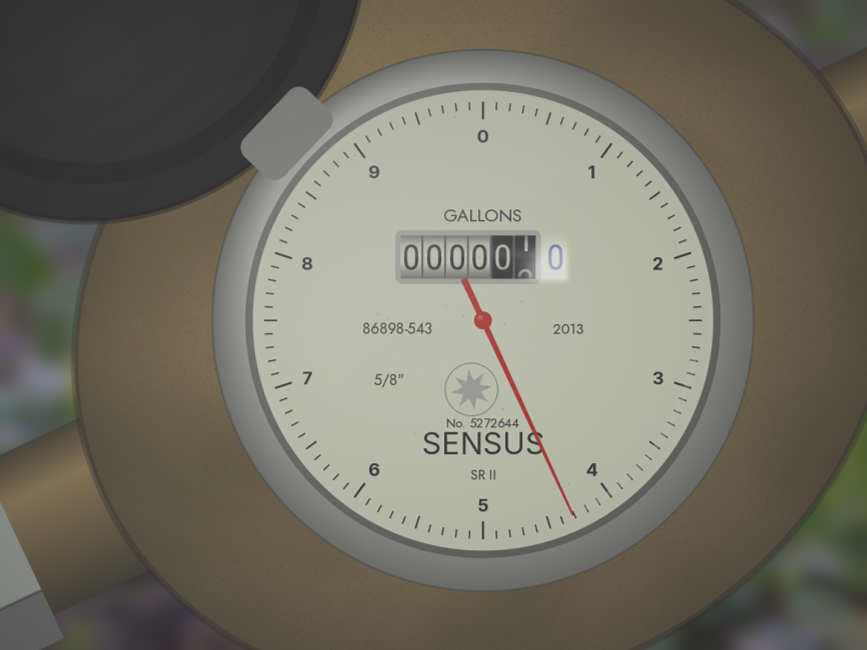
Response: 14.3 gal
